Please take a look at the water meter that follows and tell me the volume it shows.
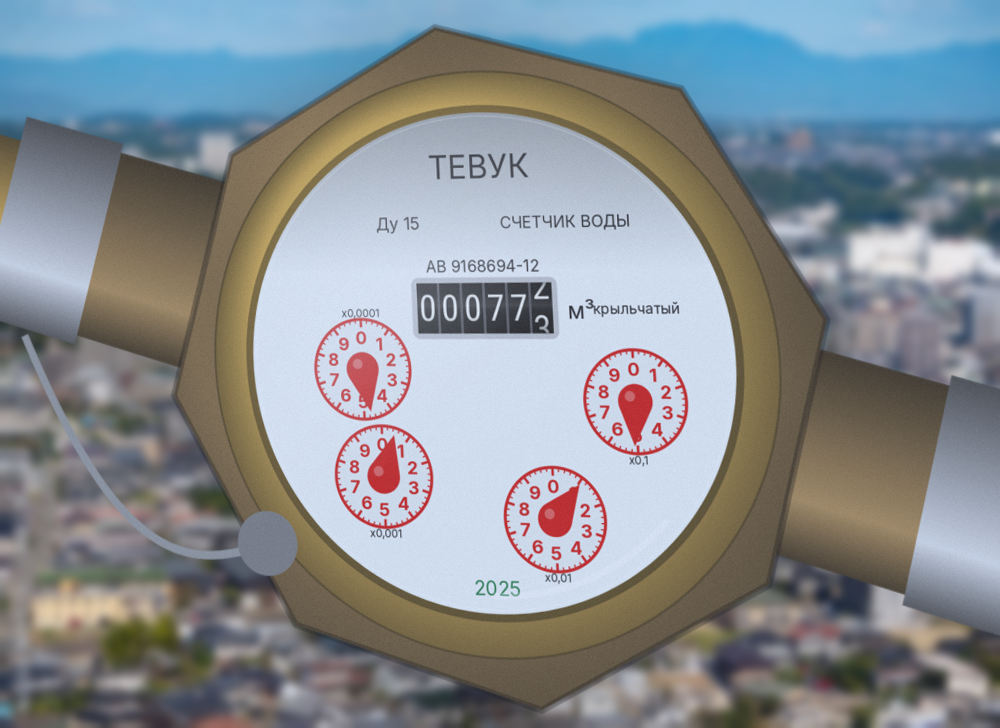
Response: 772.5104 m³
